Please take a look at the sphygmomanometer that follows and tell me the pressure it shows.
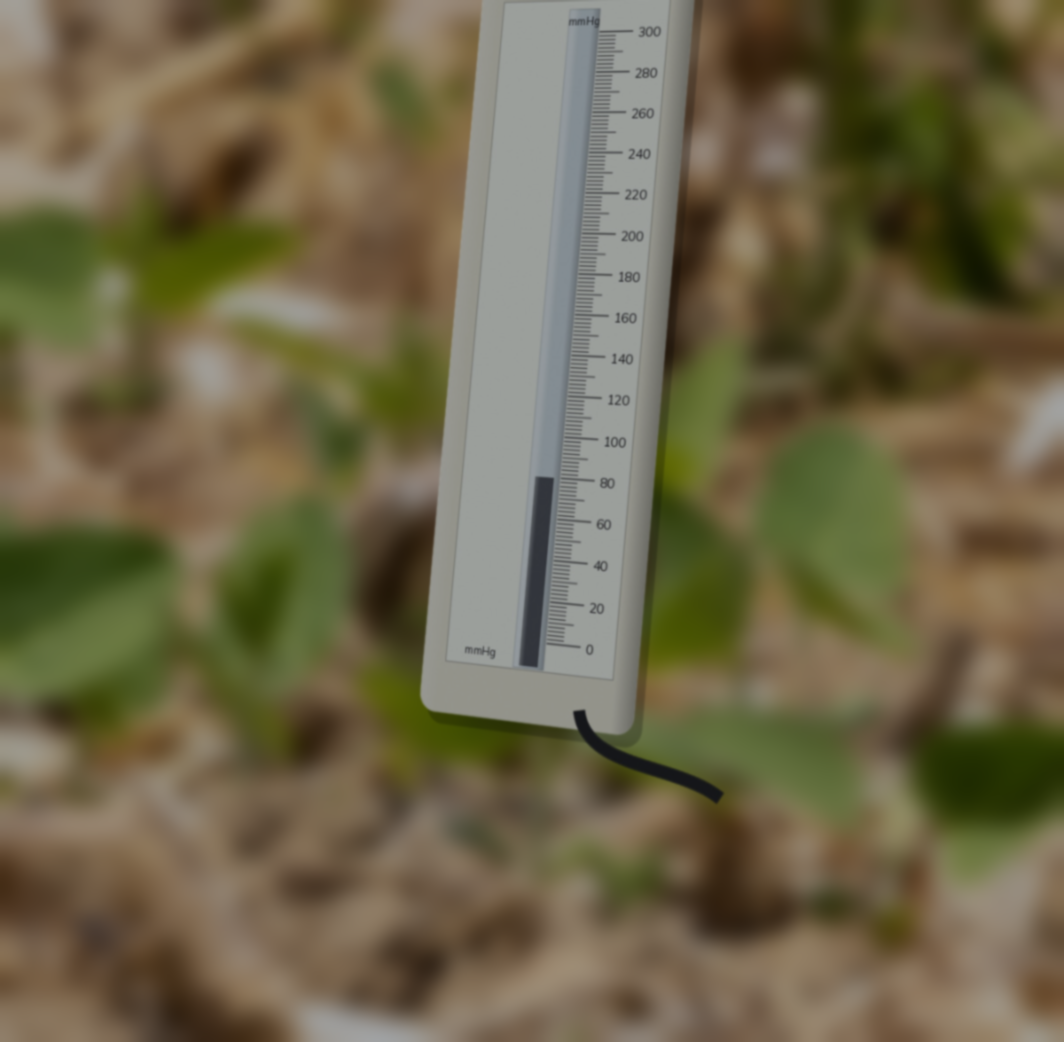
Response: 80 mmHg
